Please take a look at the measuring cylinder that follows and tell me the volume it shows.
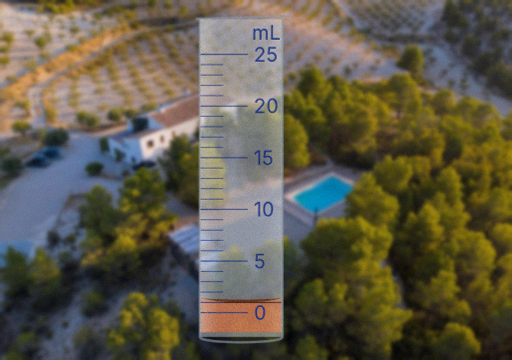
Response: 1 mL
